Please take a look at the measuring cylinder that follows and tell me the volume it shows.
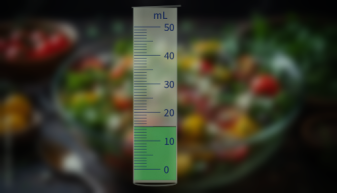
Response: 15 mL
